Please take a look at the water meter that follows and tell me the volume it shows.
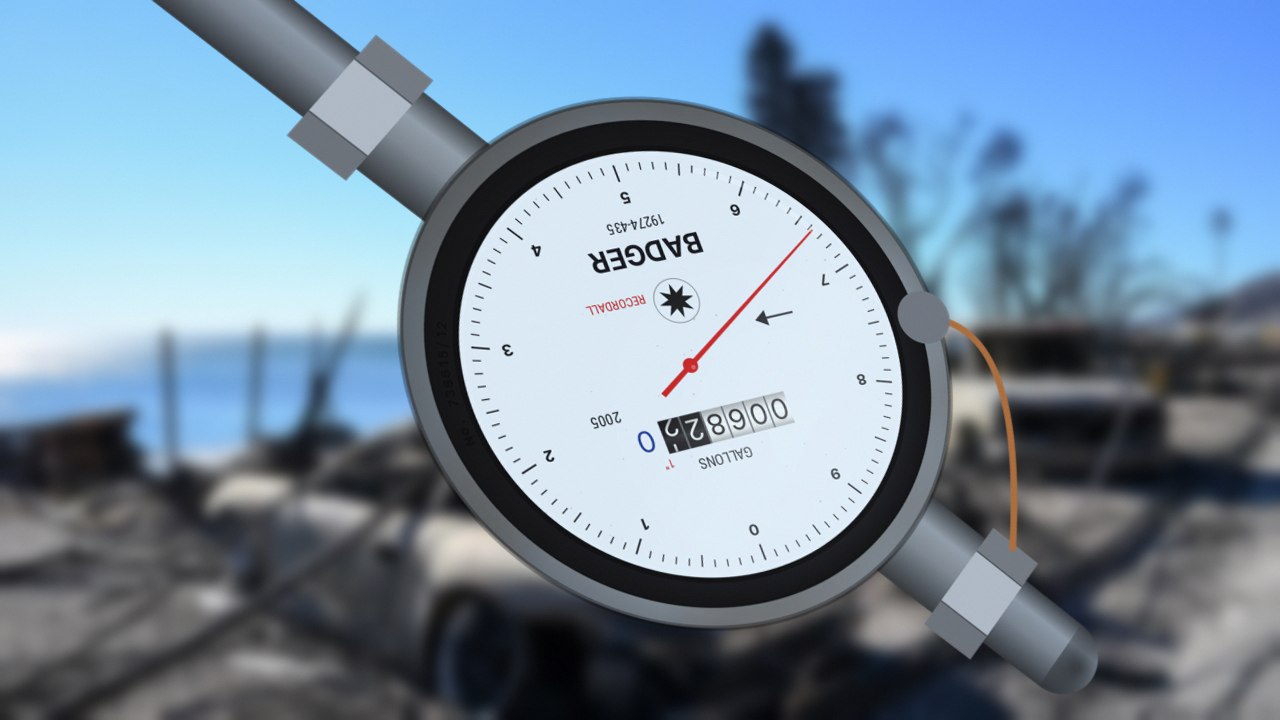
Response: 68216.6 gal
